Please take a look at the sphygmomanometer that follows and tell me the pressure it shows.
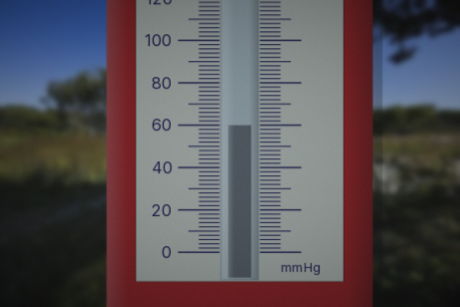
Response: 60 mmHg
